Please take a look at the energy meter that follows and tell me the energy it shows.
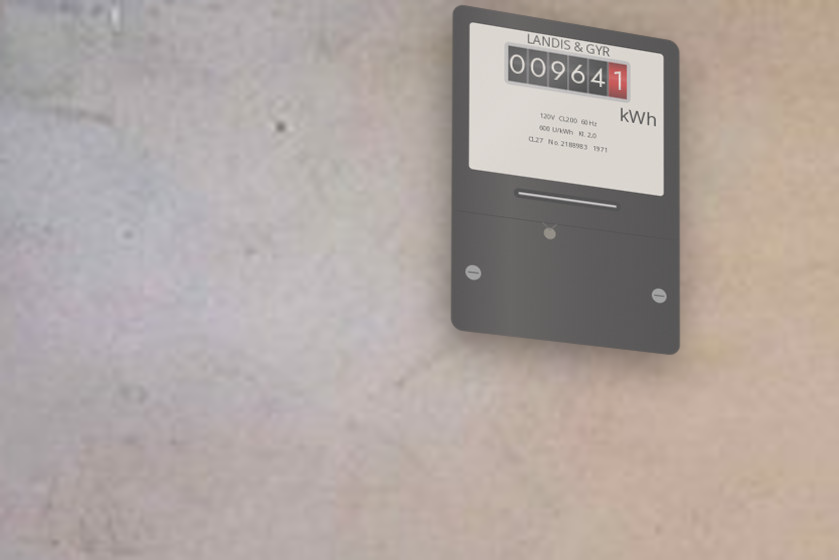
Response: 964.1 kWh
